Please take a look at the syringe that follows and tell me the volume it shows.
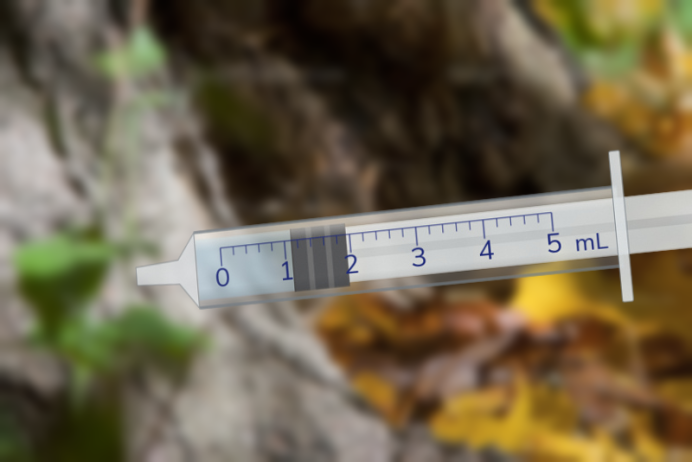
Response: 1.1 mL
